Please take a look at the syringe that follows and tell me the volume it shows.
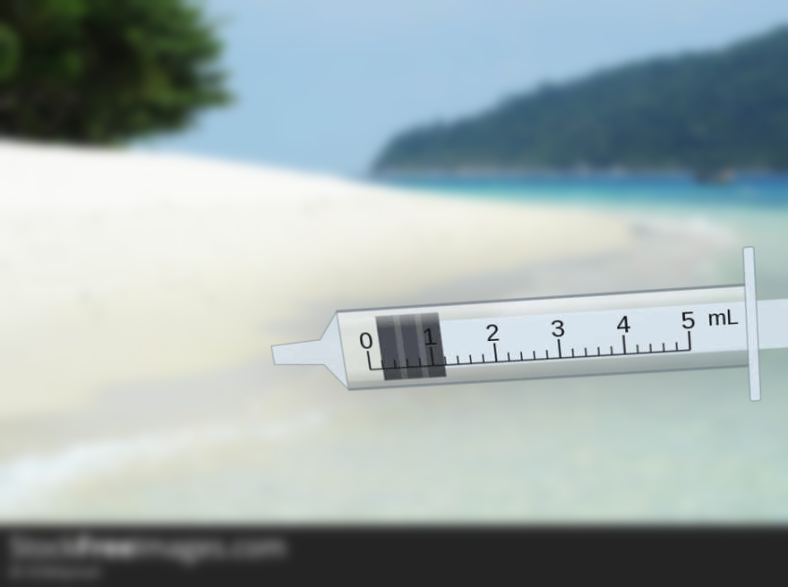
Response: 0.2 mL
